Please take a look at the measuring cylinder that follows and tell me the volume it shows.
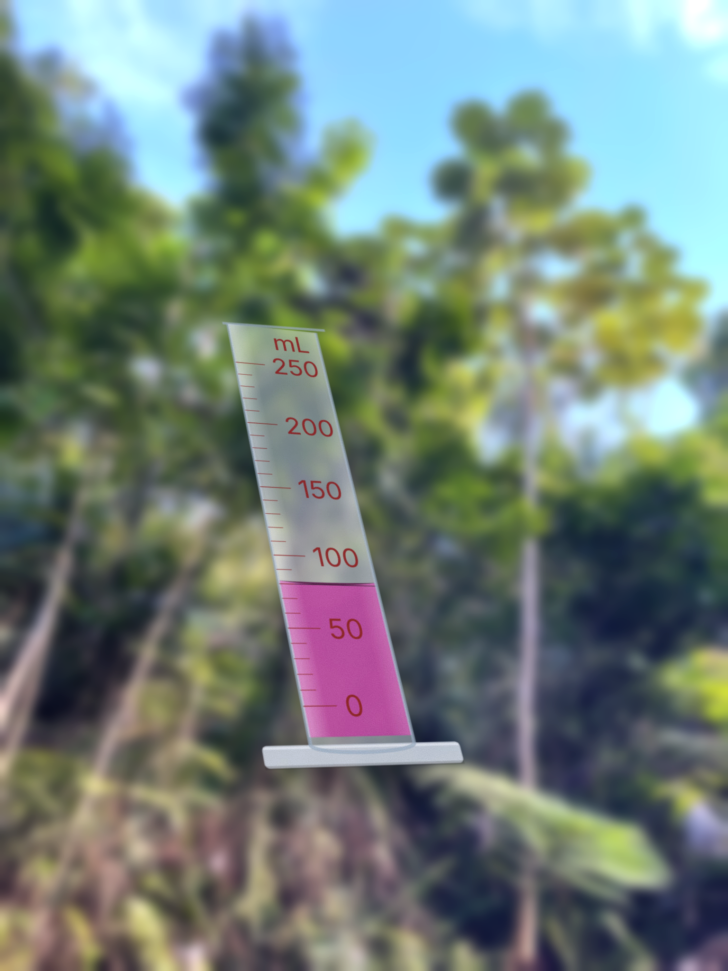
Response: 80 mL
